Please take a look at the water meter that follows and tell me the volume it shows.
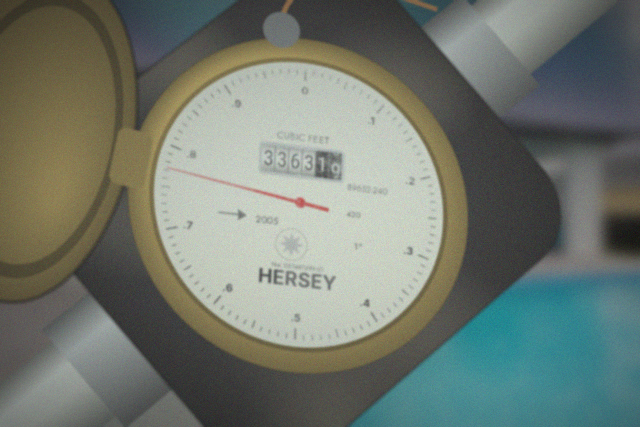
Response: 336318.77 ft³
